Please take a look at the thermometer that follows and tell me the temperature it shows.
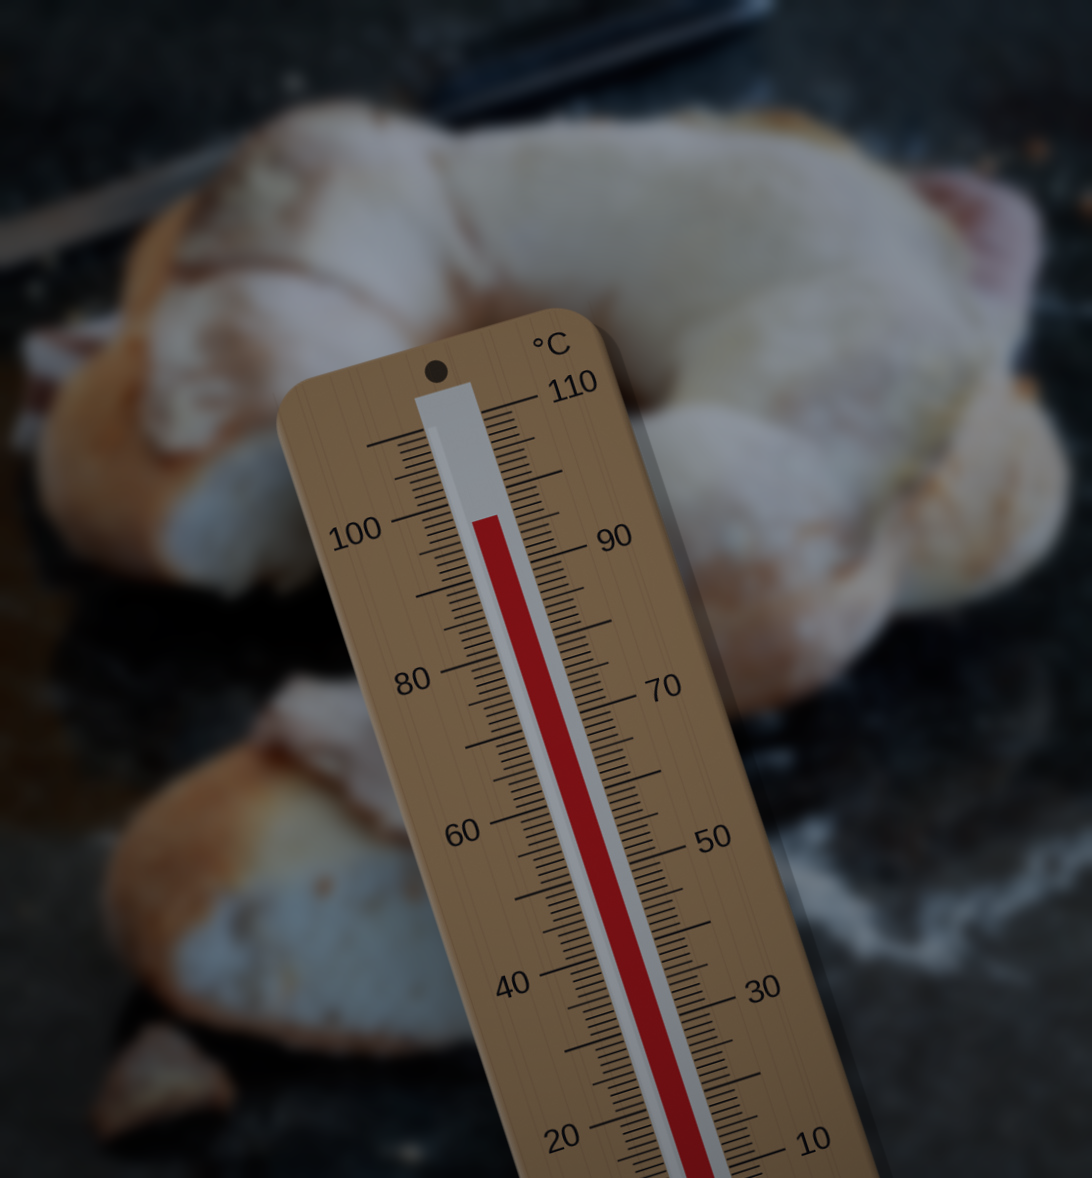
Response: 97 °C
